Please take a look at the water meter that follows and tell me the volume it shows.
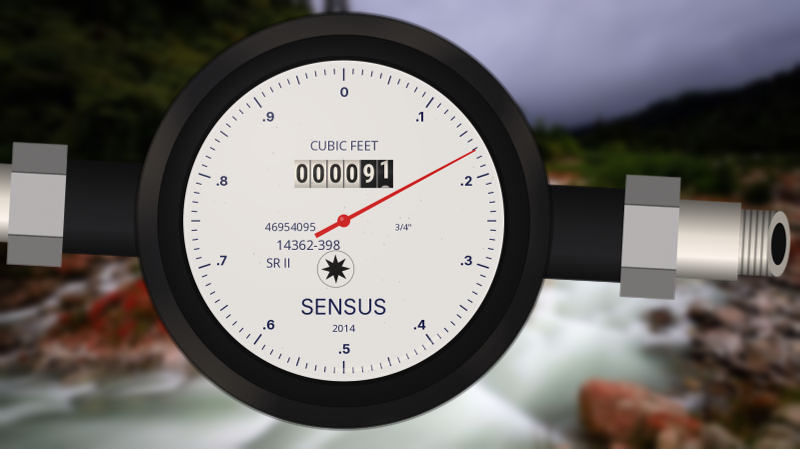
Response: 91.17 ft³
